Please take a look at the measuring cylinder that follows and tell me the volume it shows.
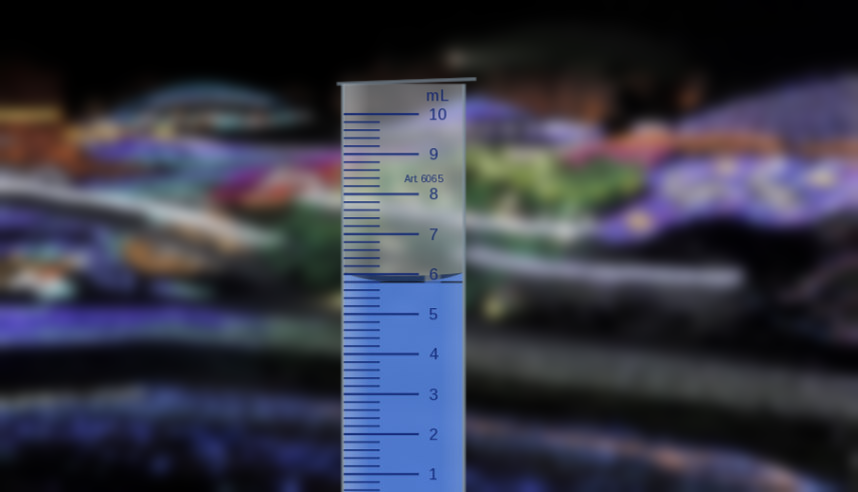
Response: 5.8 mL
